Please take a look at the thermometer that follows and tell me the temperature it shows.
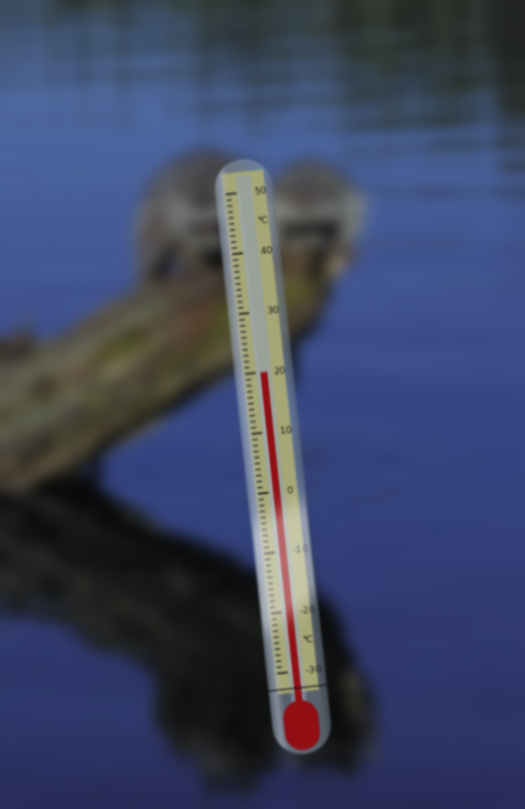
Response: 20 °C
